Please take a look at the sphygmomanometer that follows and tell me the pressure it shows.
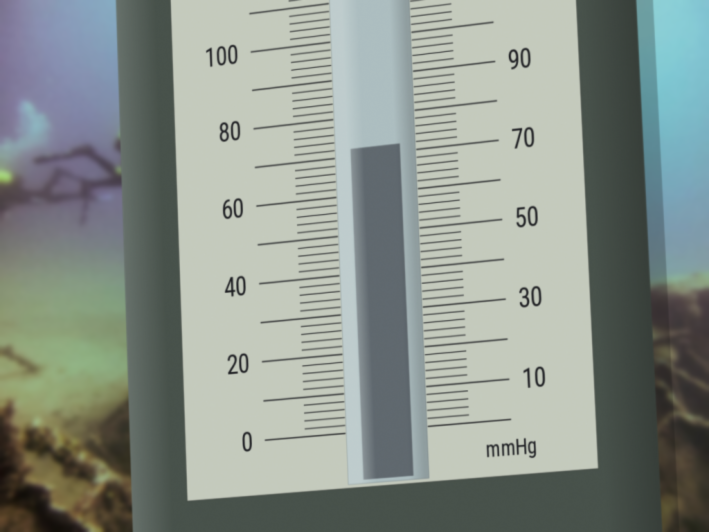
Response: 72 mmHg
